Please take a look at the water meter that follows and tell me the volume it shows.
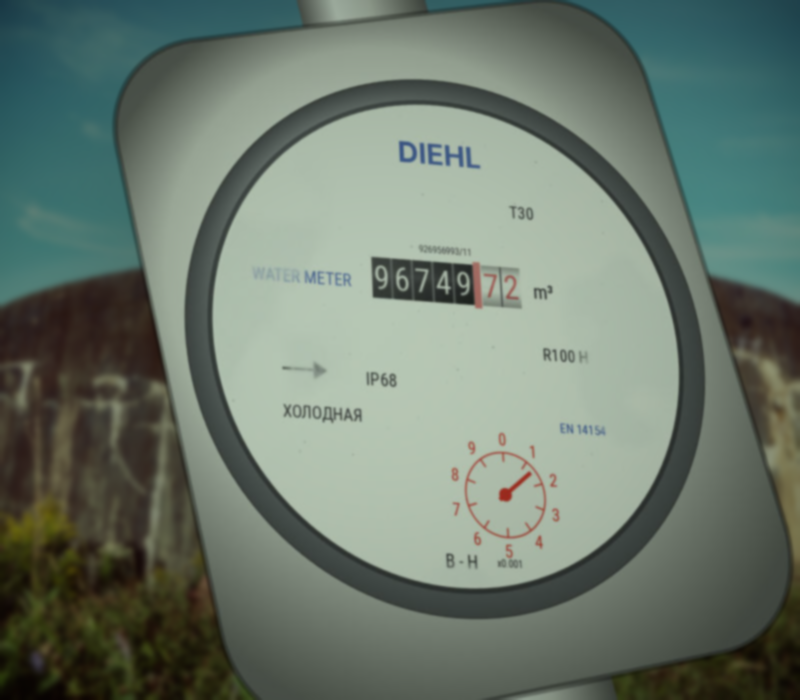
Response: 96749.721 m³
